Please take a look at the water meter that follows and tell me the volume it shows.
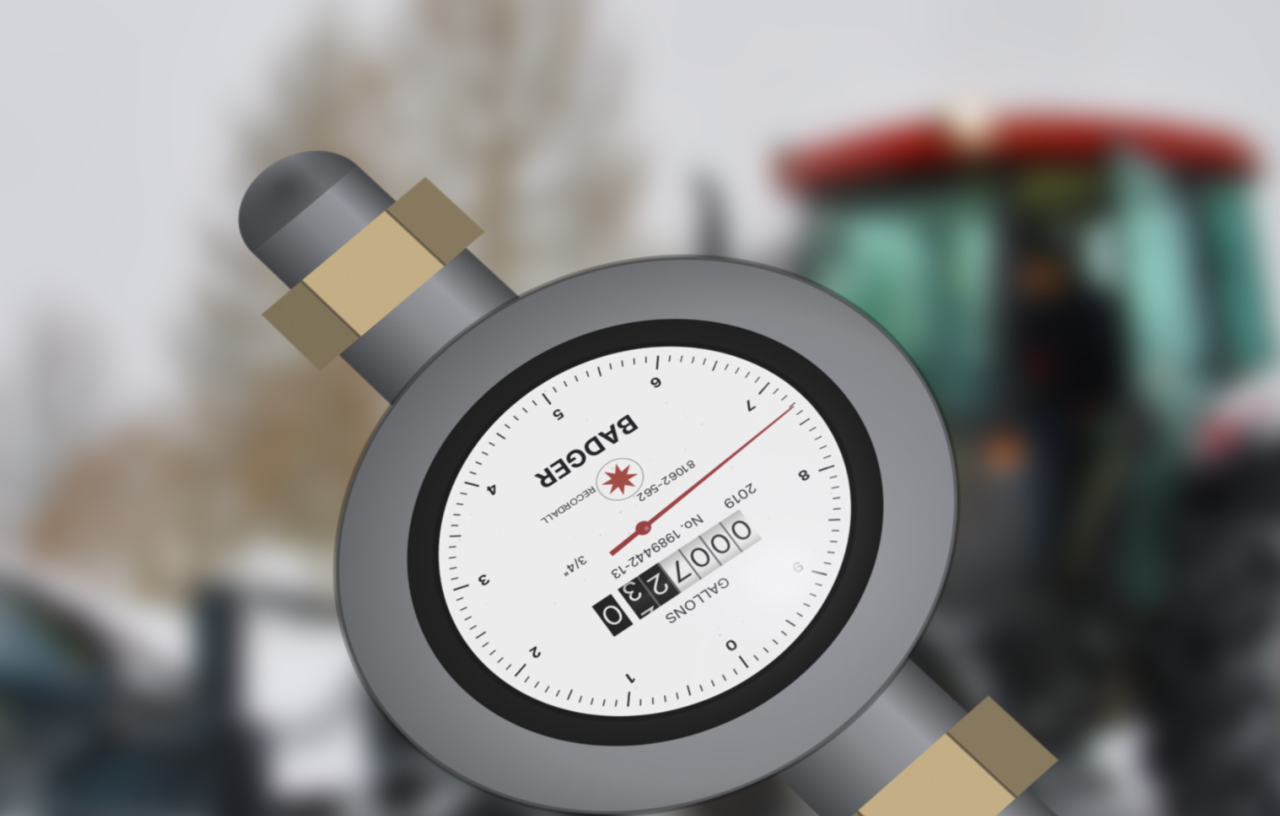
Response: 7227.3 gal
